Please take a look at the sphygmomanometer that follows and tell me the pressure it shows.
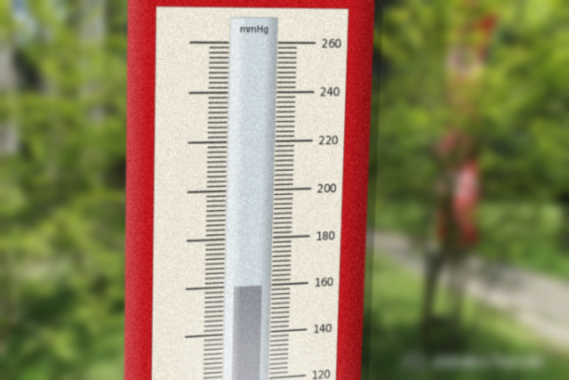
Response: 160 mmHg
